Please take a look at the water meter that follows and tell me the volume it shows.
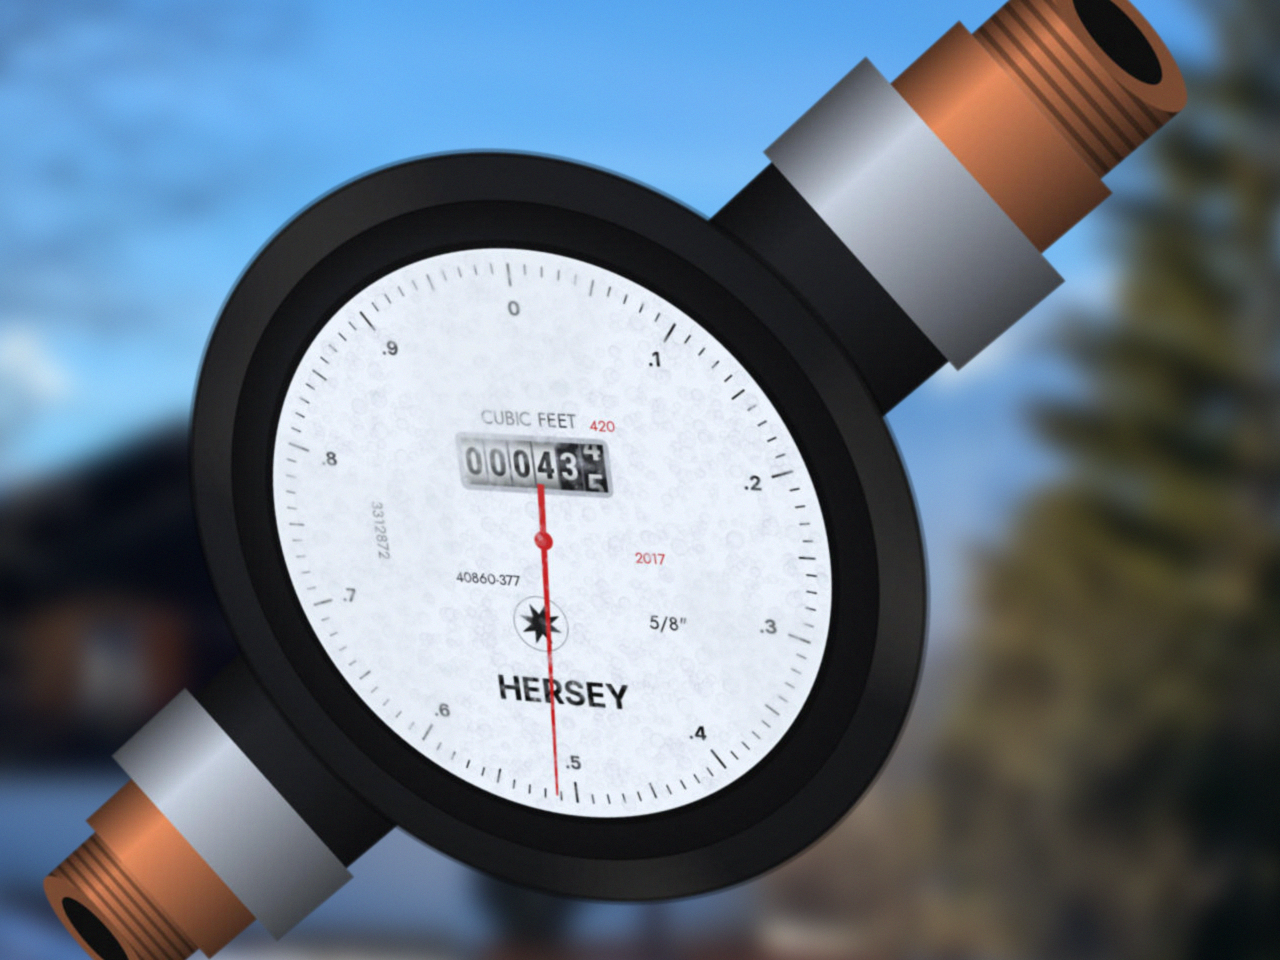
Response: 434.51 ft³
